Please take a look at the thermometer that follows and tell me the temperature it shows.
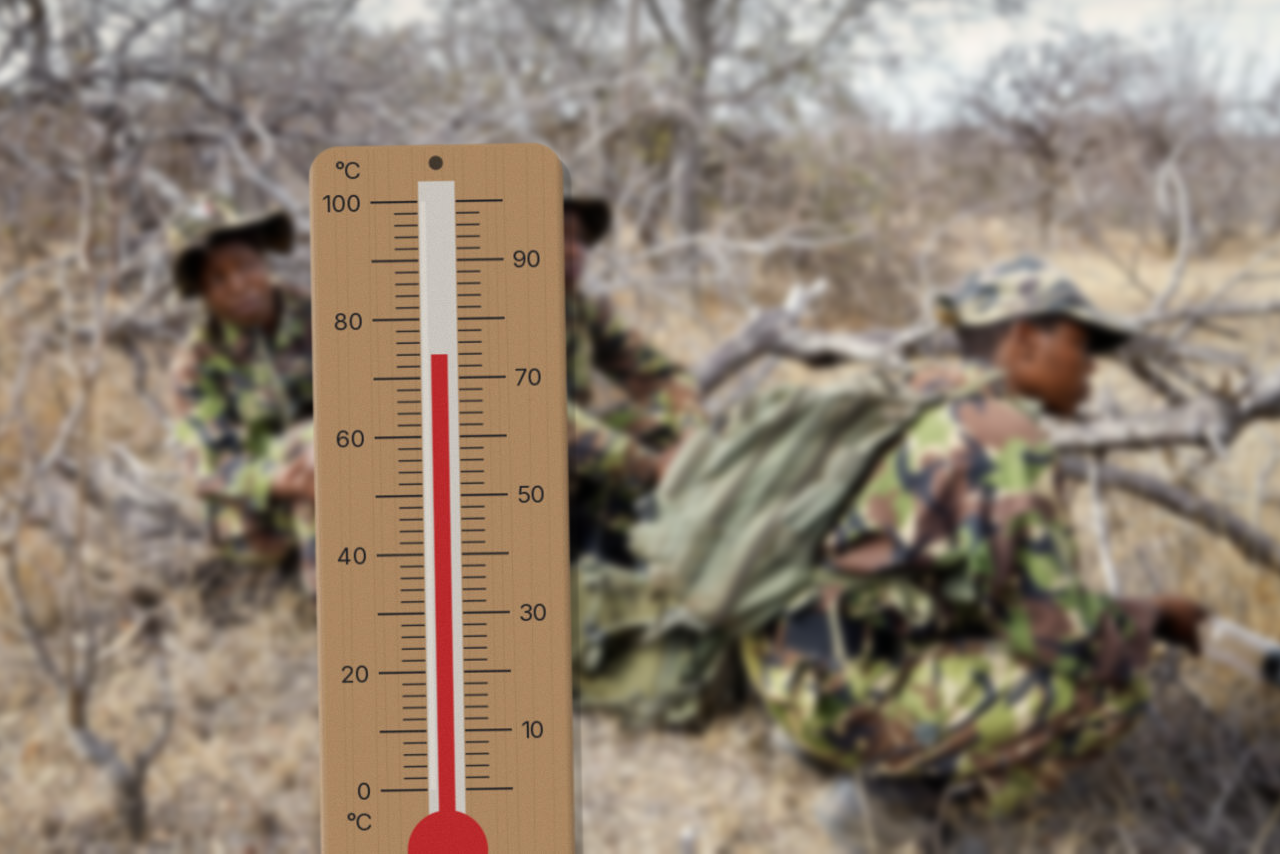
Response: 74 °C
